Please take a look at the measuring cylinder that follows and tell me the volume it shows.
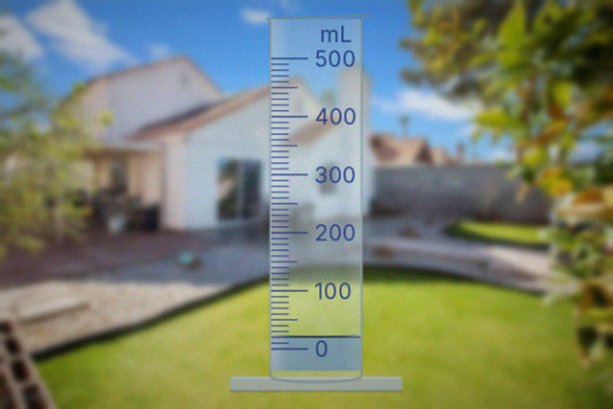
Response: 20 mL
